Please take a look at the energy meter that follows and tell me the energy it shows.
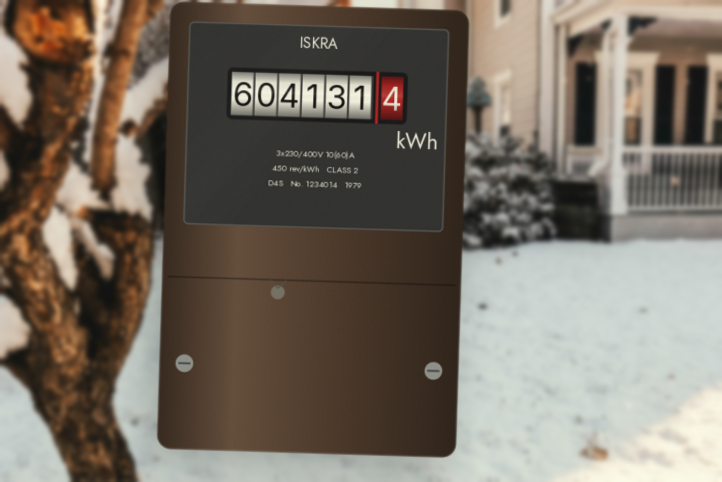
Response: 604131.4 kWh
